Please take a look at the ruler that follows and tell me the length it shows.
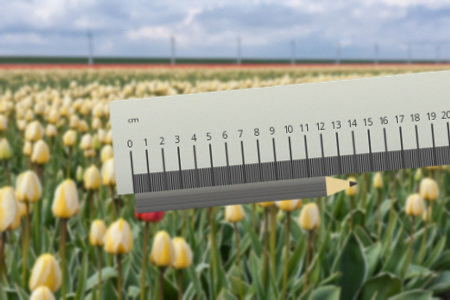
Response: 14 cm
